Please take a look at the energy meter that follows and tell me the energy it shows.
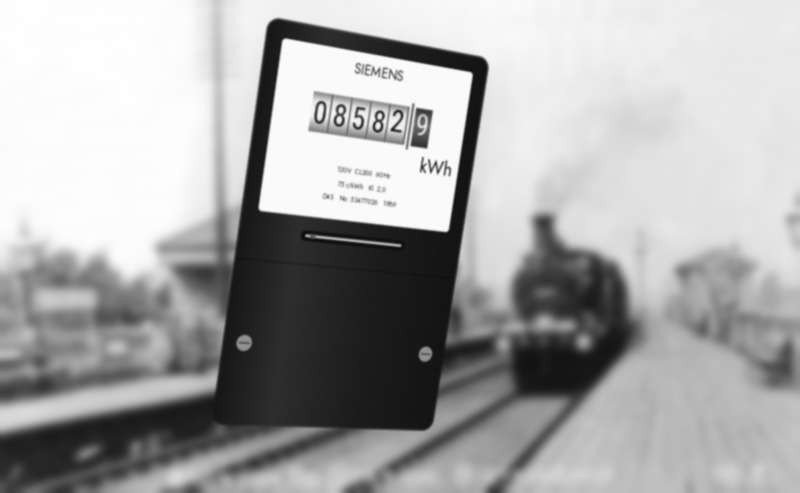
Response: 8582.9 kWh
